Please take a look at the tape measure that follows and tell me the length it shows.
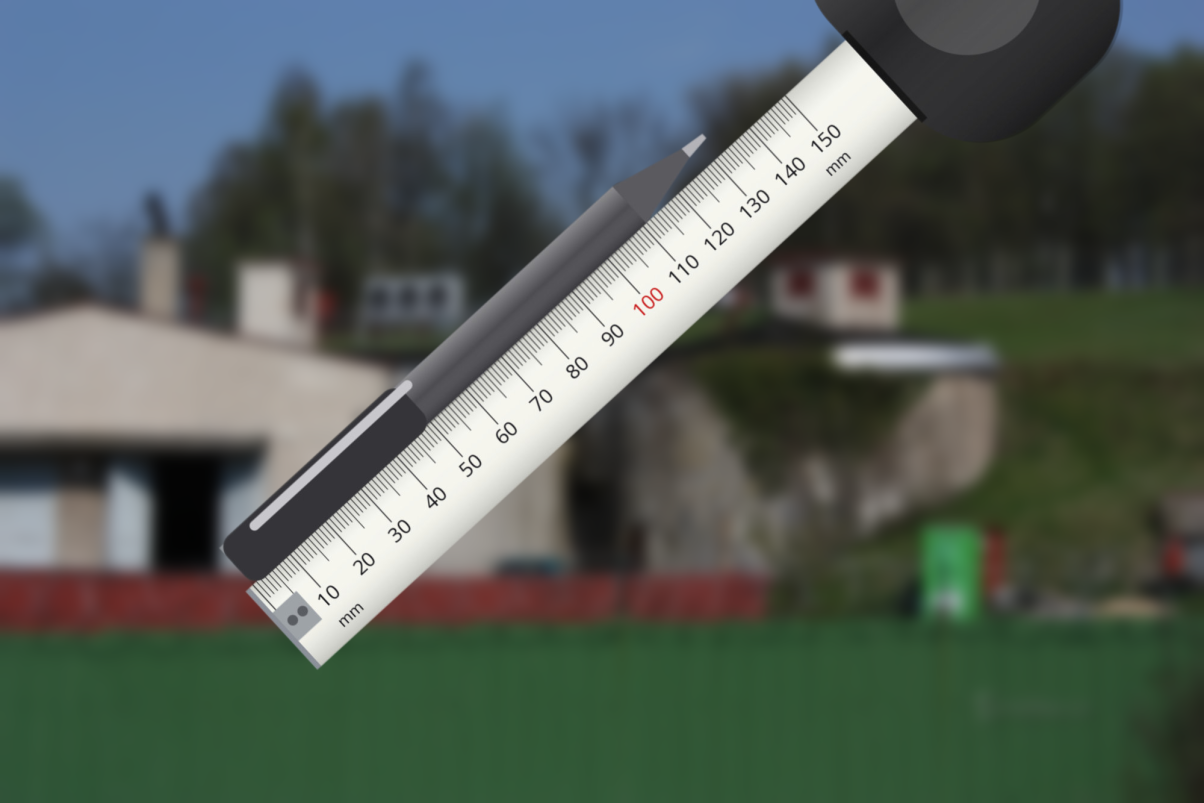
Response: 132 mm
